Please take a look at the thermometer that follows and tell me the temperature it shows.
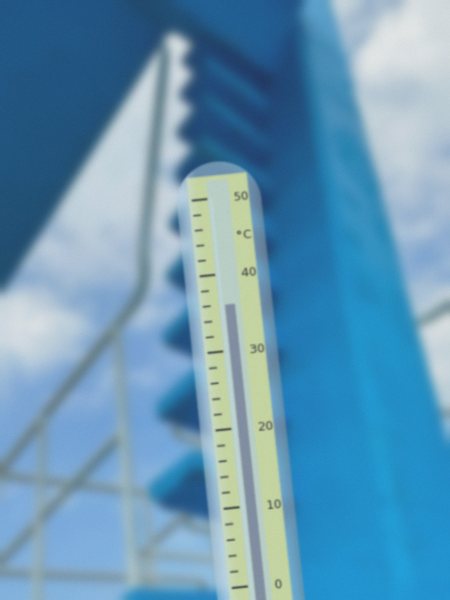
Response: 36 °C
